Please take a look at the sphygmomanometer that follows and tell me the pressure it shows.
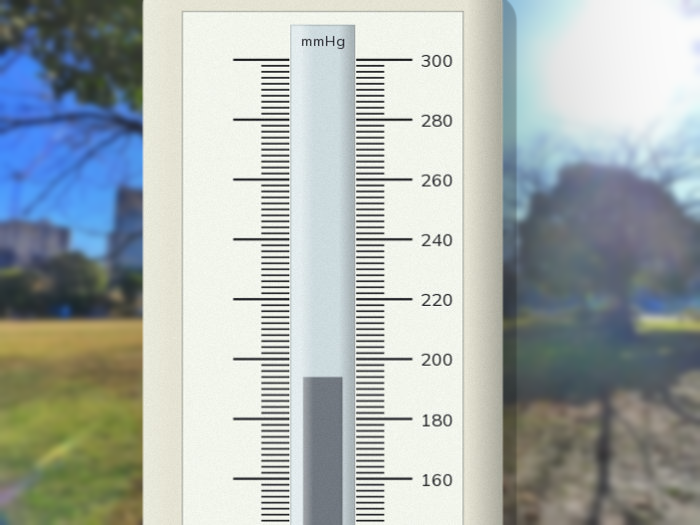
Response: 194 mmHg
